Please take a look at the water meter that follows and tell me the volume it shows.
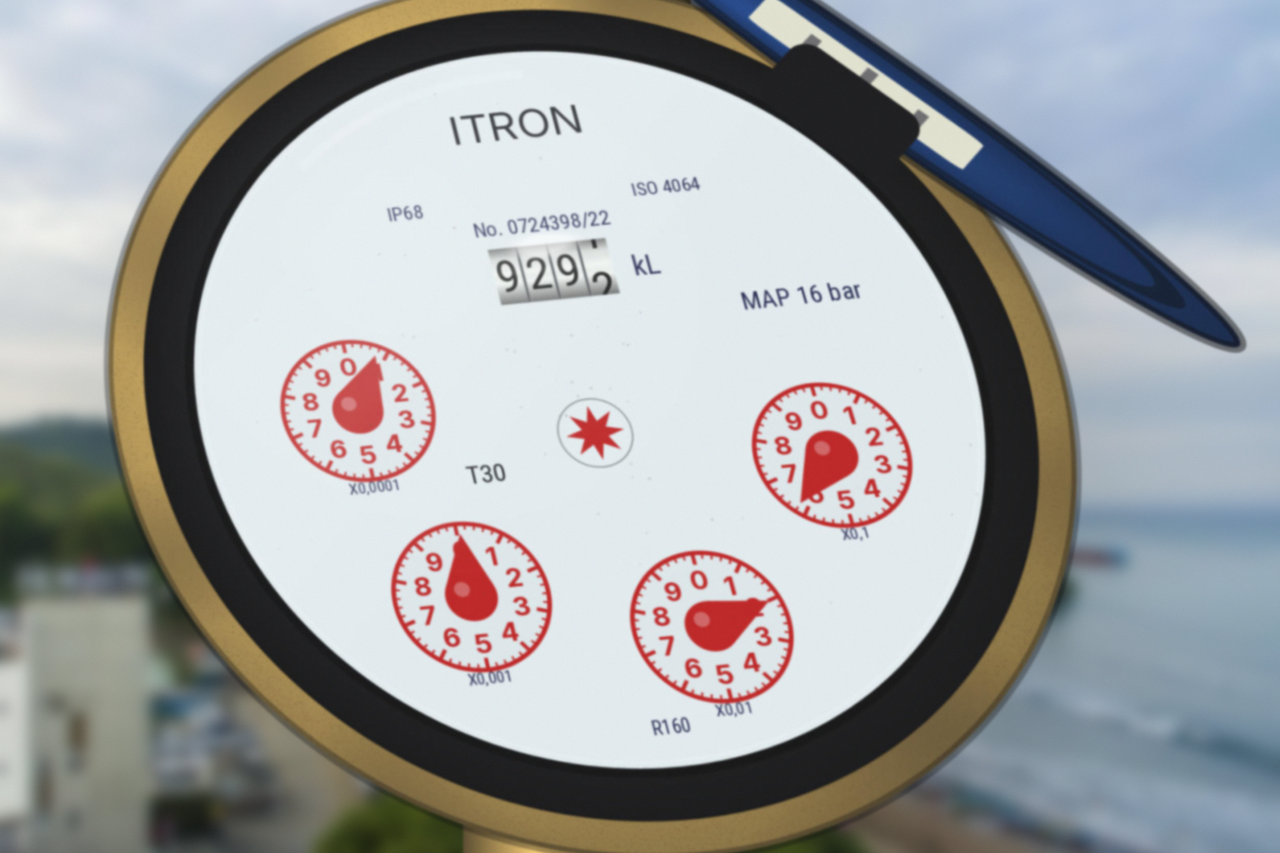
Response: 9291.6200 kL
